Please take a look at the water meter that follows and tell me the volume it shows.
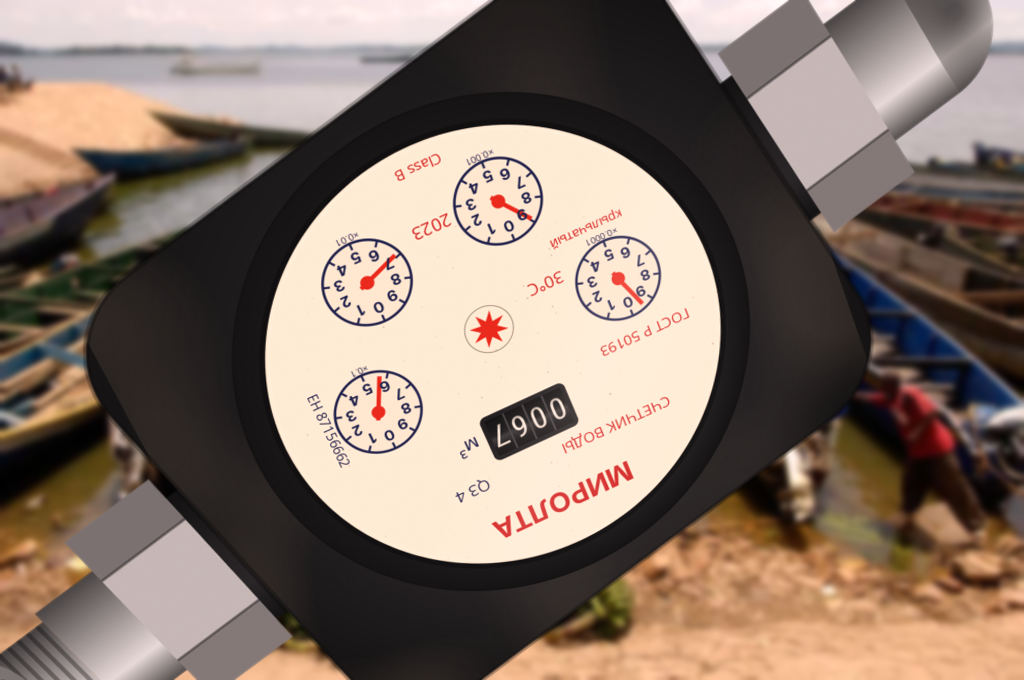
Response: 67.5689 m³
